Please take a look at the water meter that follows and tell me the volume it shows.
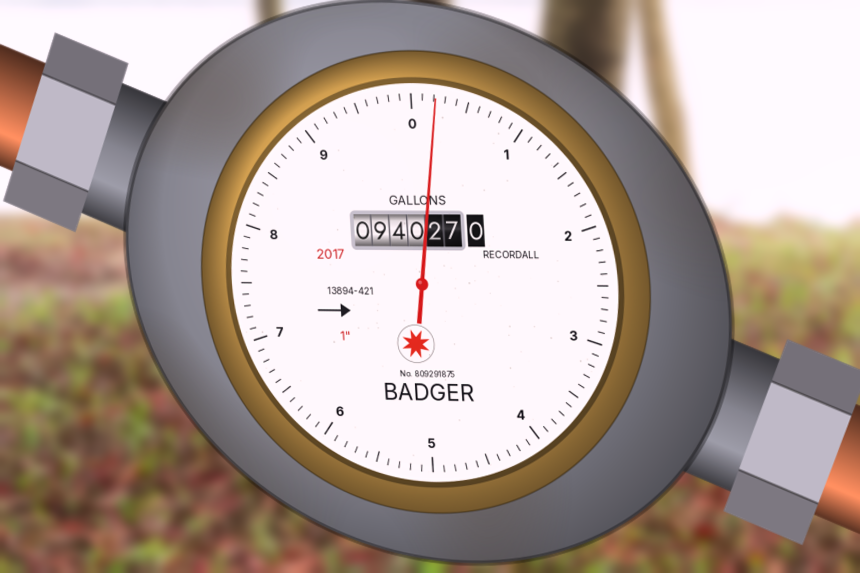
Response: 940270.2 gal
